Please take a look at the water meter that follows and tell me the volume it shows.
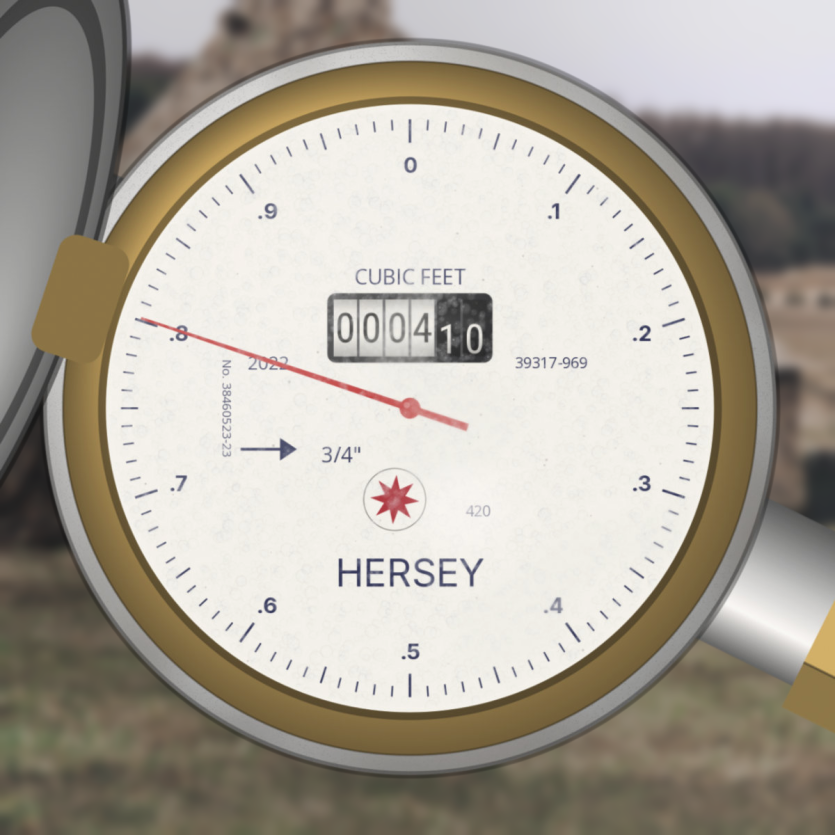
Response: 409.80 ft³
